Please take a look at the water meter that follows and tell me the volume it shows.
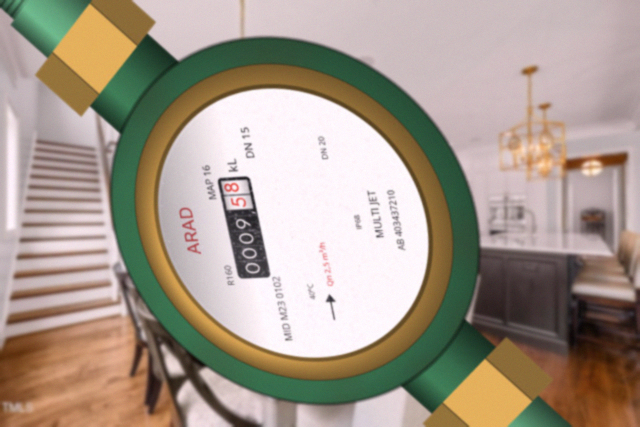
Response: 9.58 kL
